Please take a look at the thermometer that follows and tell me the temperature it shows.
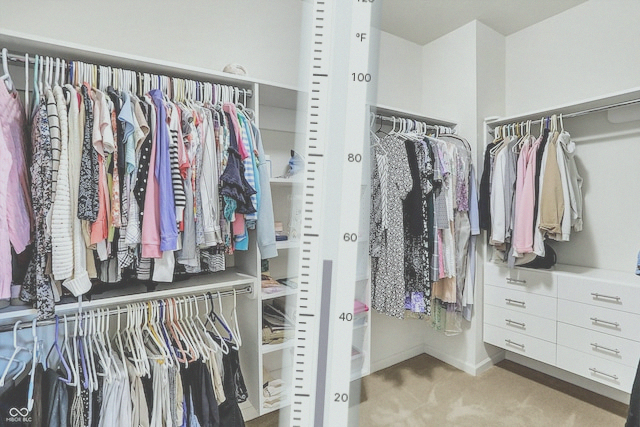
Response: 54 °F
